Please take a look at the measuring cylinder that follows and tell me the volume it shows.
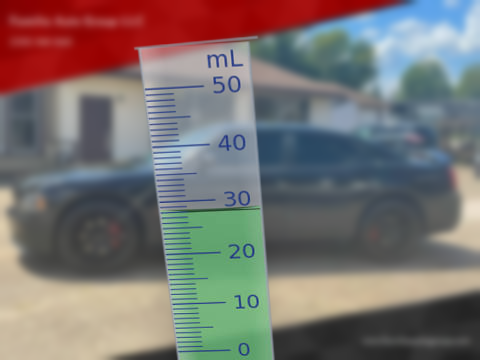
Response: 28 mL
